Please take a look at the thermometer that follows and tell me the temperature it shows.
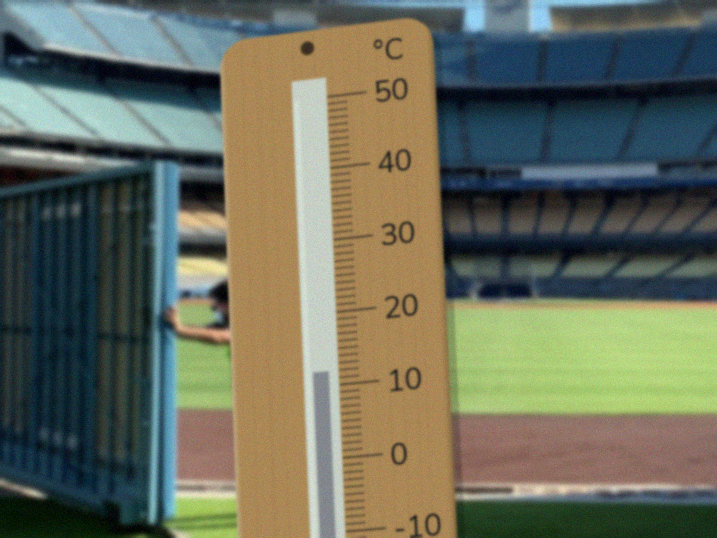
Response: 12 °C
